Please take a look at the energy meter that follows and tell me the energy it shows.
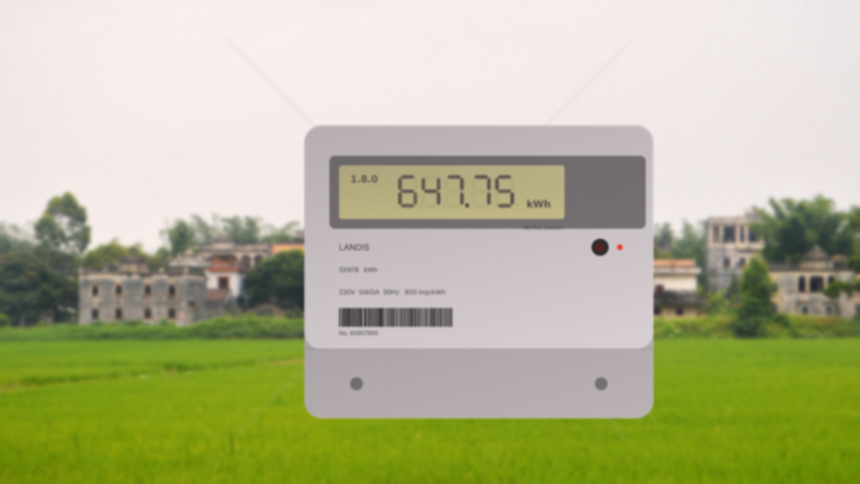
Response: 647.75 kWh
